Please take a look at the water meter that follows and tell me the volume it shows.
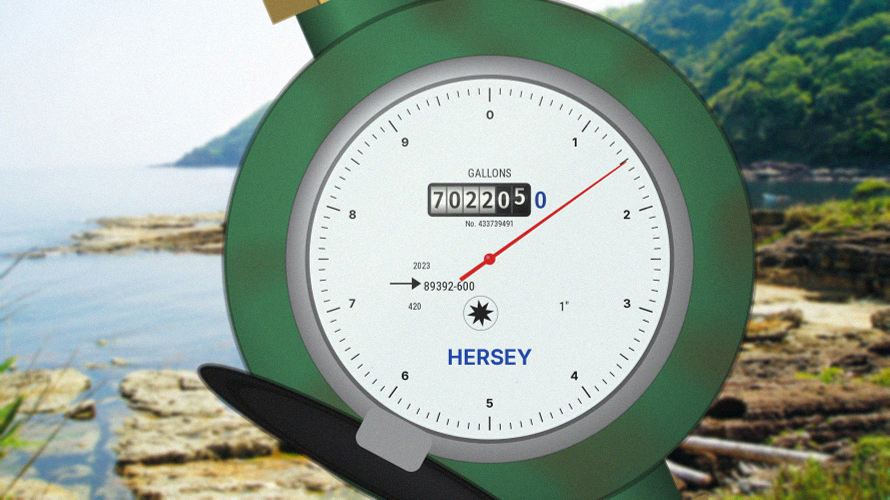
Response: 7022051.5 gal
